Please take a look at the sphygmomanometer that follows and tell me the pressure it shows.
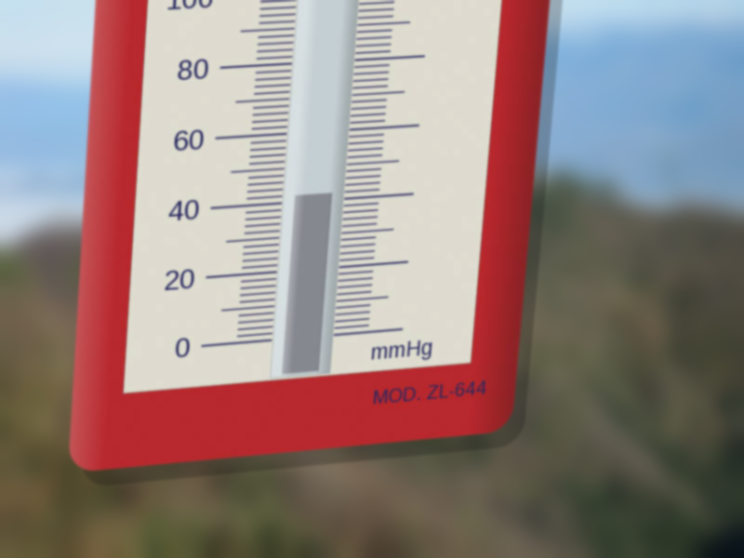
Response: 42 mmHg
